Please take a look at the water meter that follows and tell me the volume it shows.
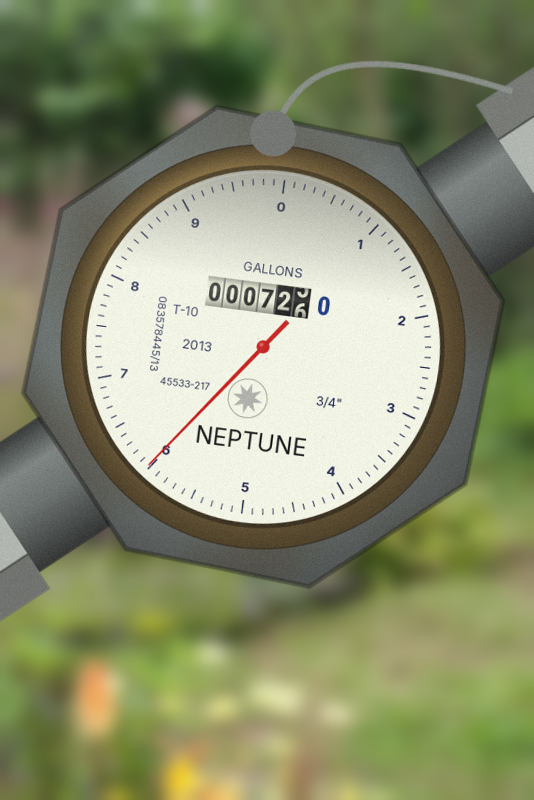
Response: 7256.0 gal
